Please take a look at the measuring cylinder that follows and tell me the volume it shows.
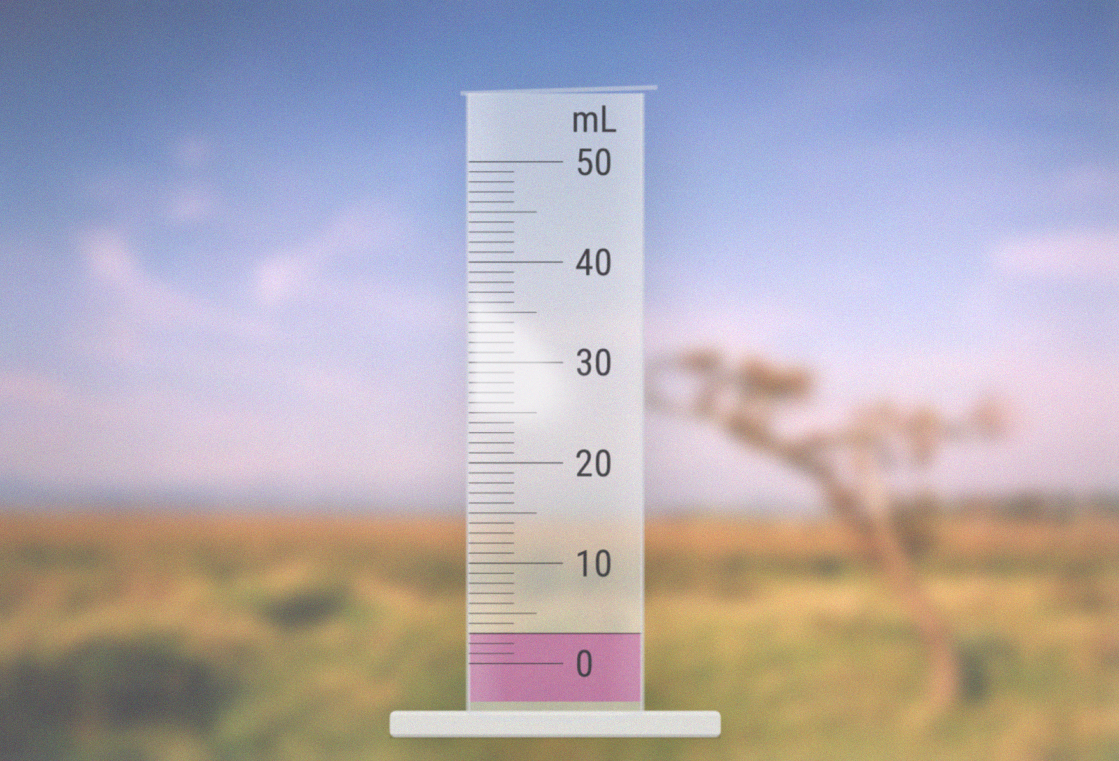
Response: 3 mL
